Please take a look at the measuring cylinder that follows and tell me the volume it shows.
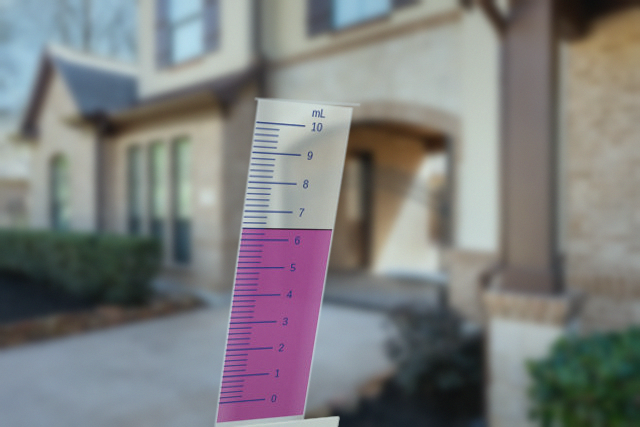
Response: 6.4 mL
